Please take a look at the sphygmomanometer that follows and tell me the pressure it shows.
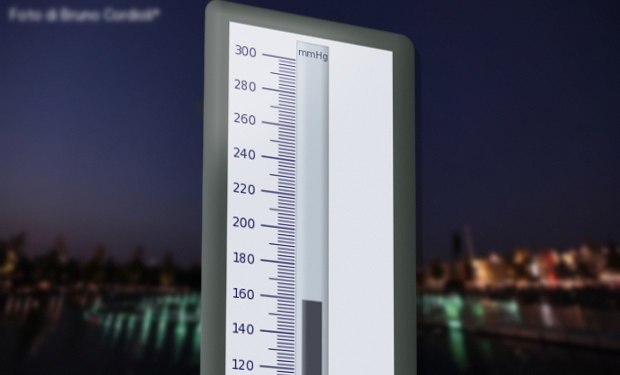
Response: 160 mmHg
